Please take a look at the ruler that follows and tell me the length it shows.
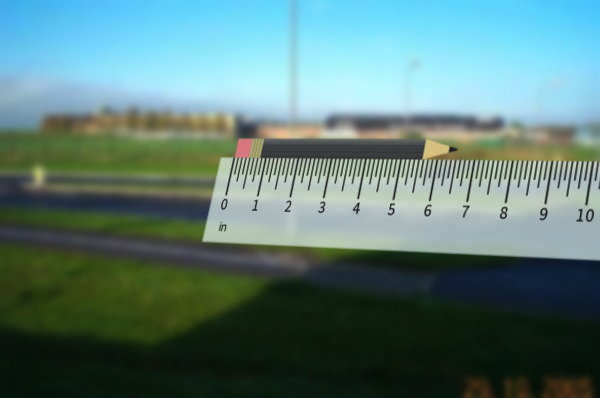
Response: 6.5 in
